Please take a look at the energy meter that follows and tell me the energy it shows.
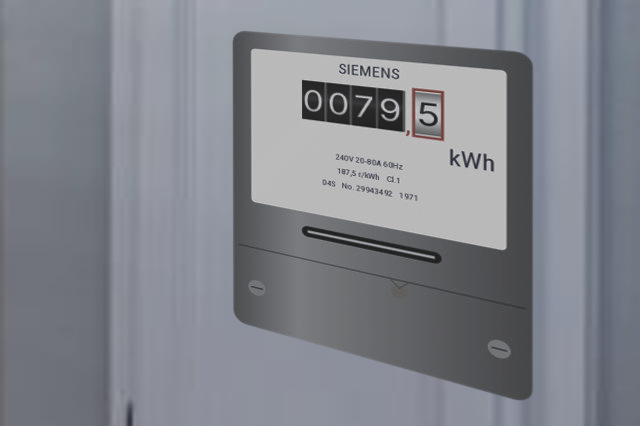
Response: 79.5 kWh
